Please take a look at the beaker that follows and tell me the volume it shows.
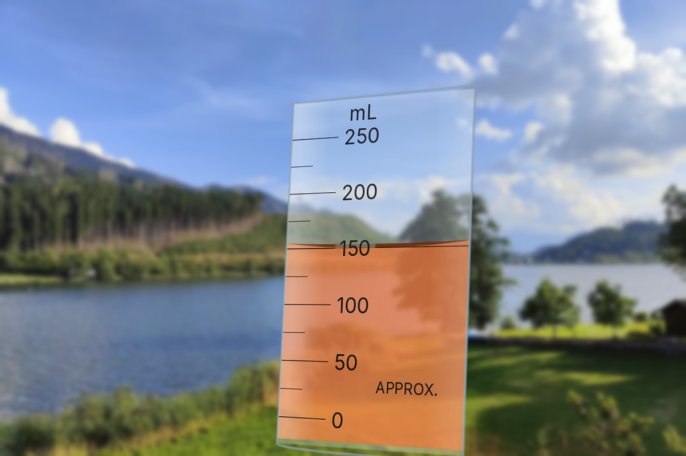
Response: 150 mL
